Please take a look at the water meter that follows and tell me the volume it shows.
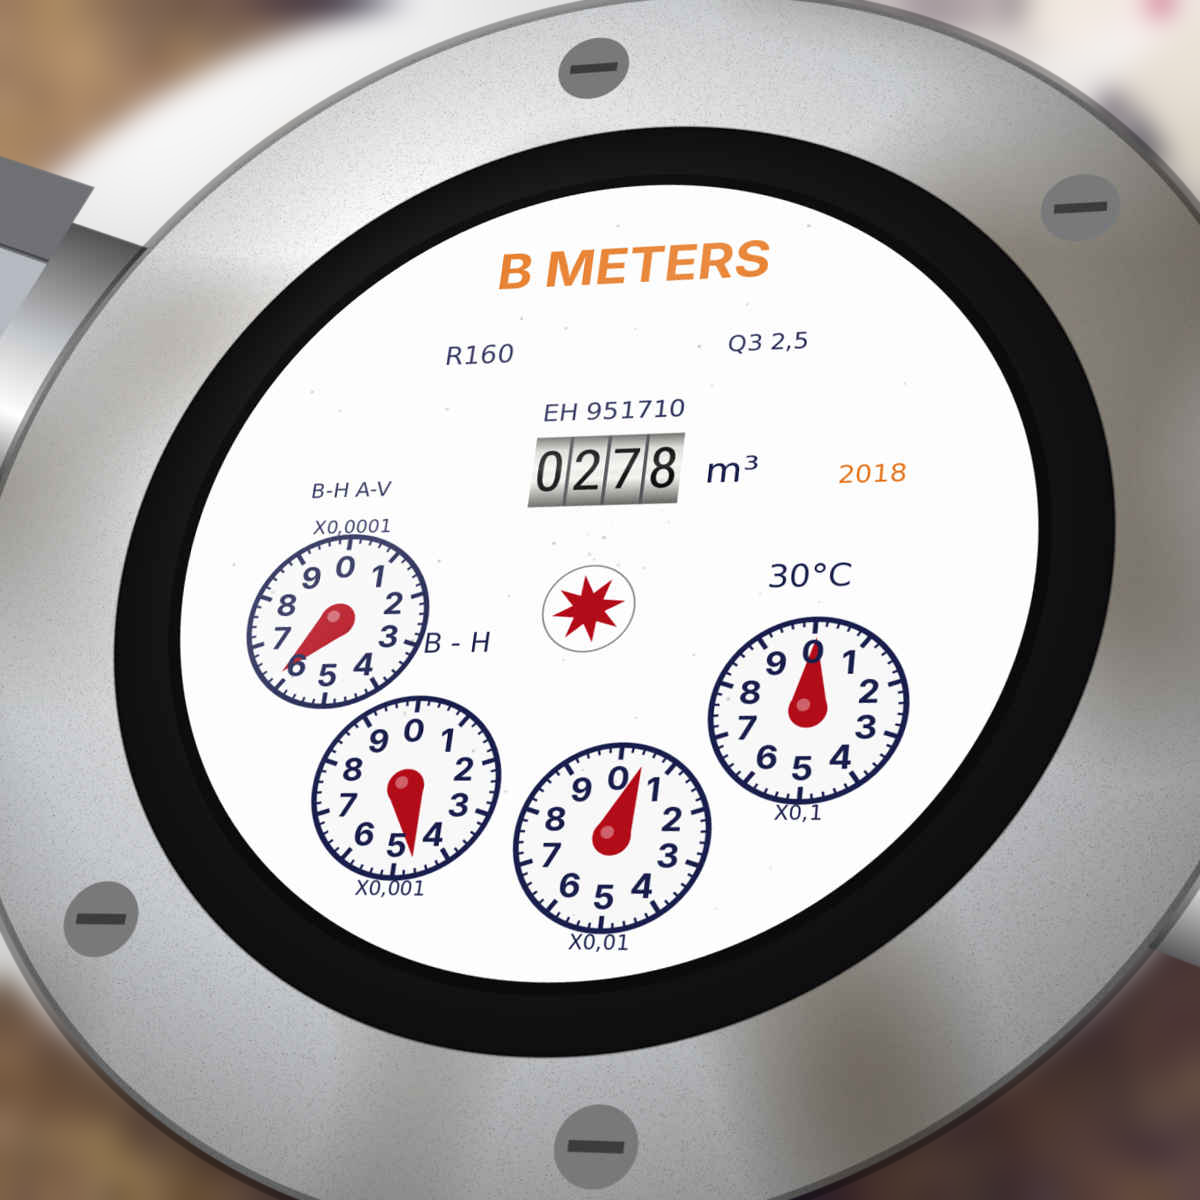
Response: 278.0046 m³
